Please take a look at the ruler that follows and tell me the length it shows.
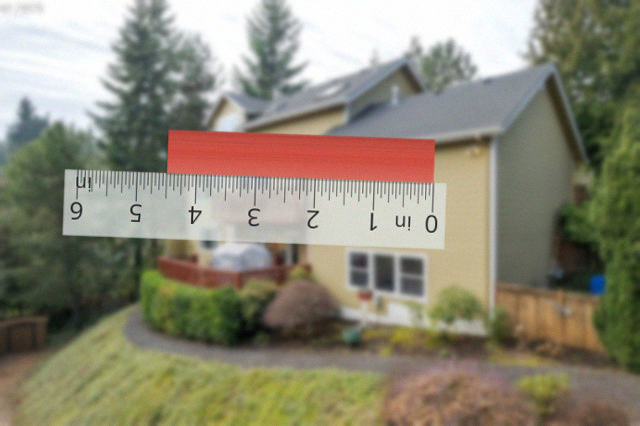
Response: 4.5 in
